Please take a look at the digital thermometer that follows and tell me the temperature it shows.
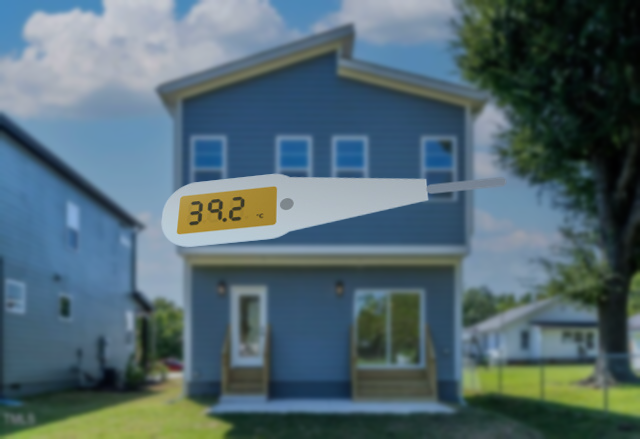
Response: 39.2 °C
